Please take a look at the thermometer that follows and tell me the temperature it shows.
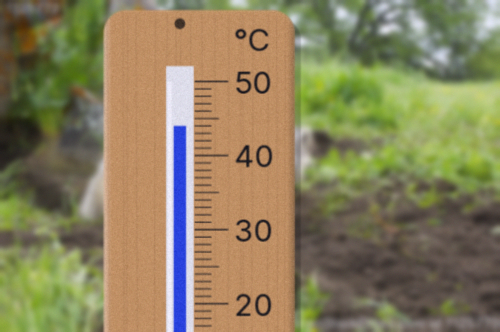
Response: 44 °C
